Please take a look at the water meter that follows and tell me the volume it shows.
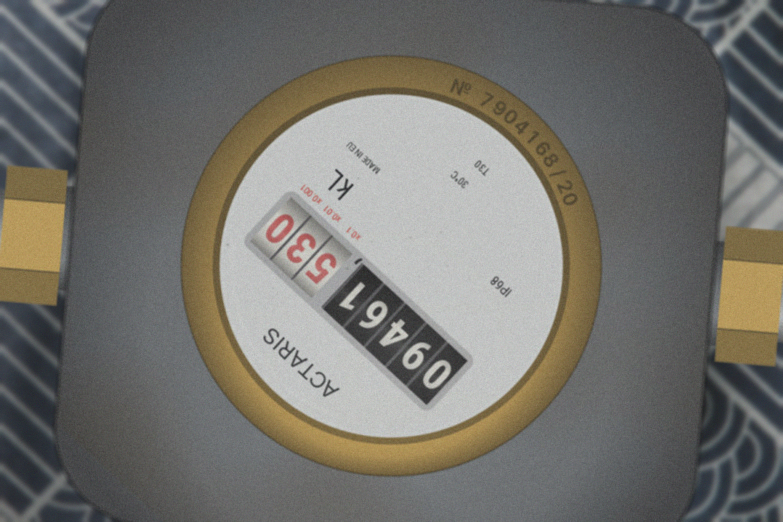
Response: 9461.530 kL
